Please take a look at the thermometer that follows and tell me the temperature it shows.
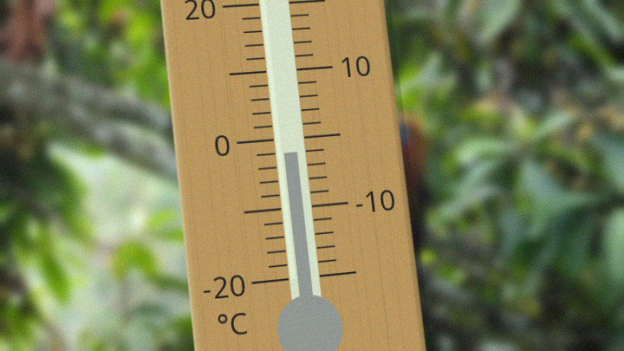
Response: -2 °C
